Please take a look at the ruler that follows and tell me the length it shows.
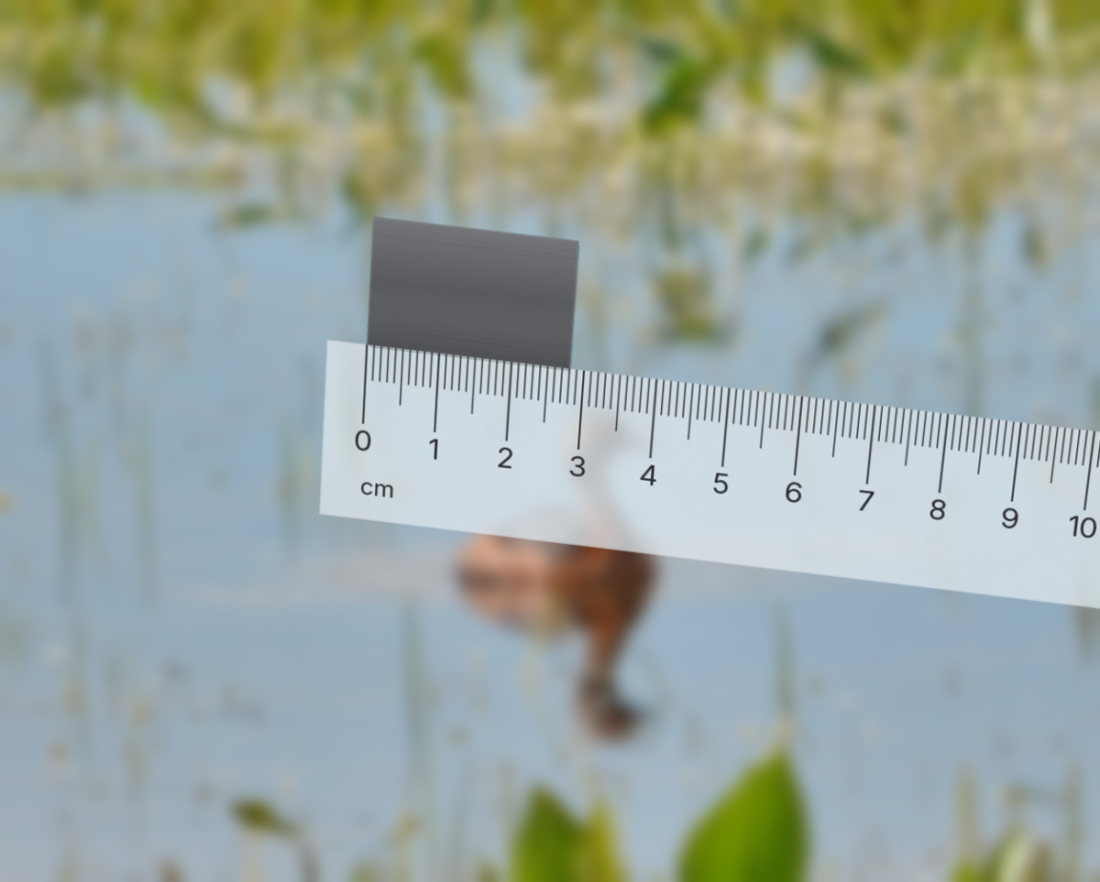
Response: 2.8 cm
